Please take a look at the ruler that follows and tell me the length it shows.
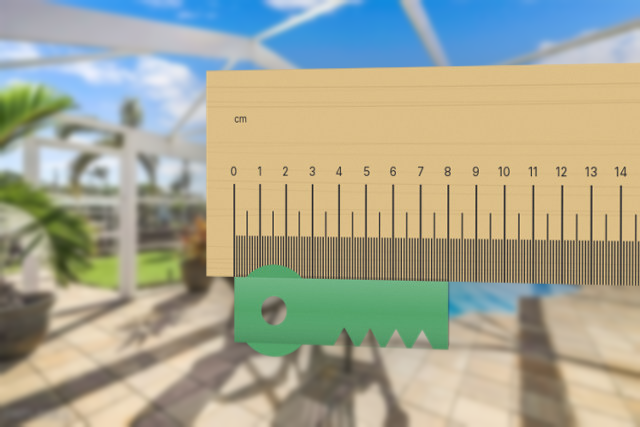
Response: 8 cm
